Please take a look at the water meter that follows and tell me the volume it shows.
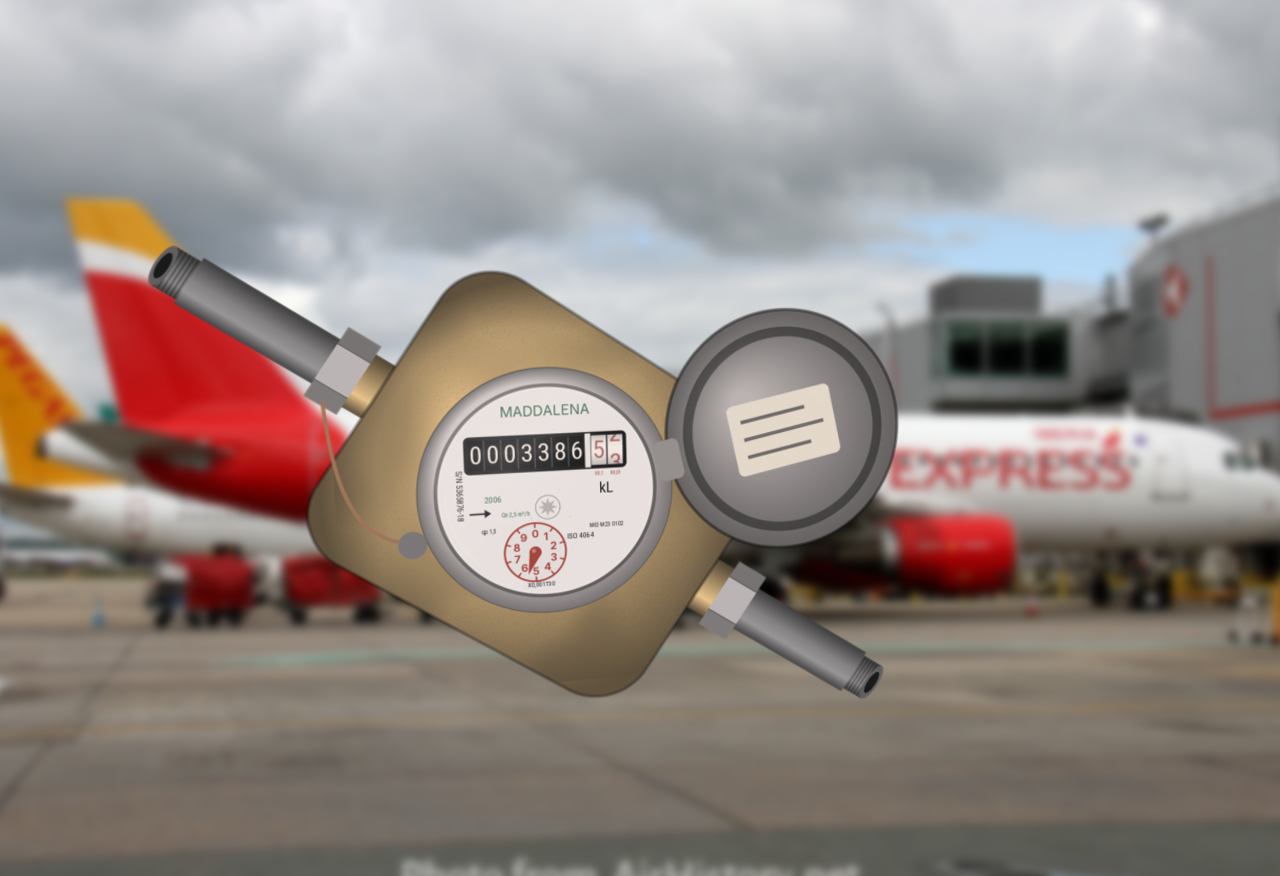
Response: 3386.525 kL
